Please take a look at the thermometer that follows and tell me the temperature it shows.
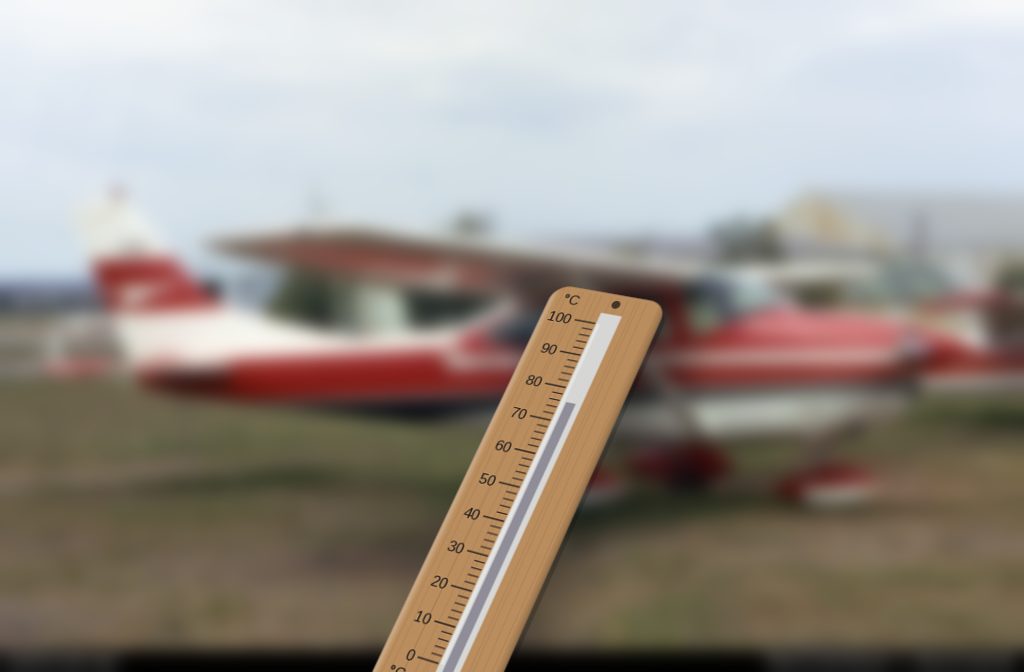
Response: 76 °C
